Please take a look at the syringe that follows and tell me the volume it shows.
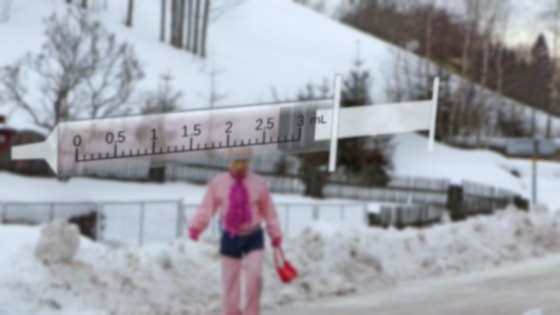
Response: 2.7 mL
